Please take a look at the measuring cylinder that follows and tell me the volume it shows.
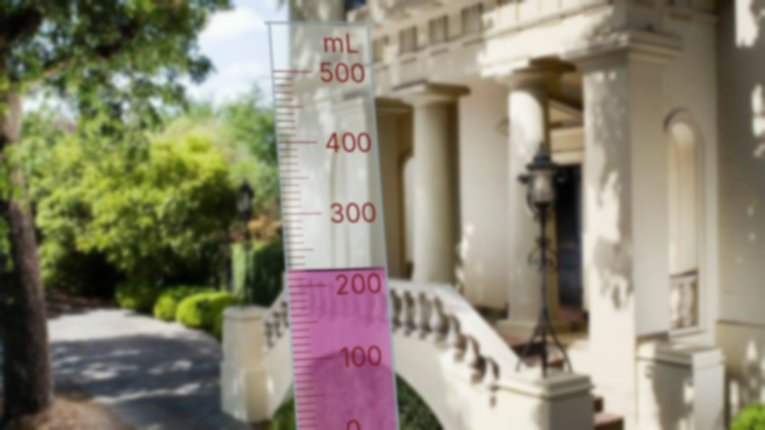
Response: 220 mL
